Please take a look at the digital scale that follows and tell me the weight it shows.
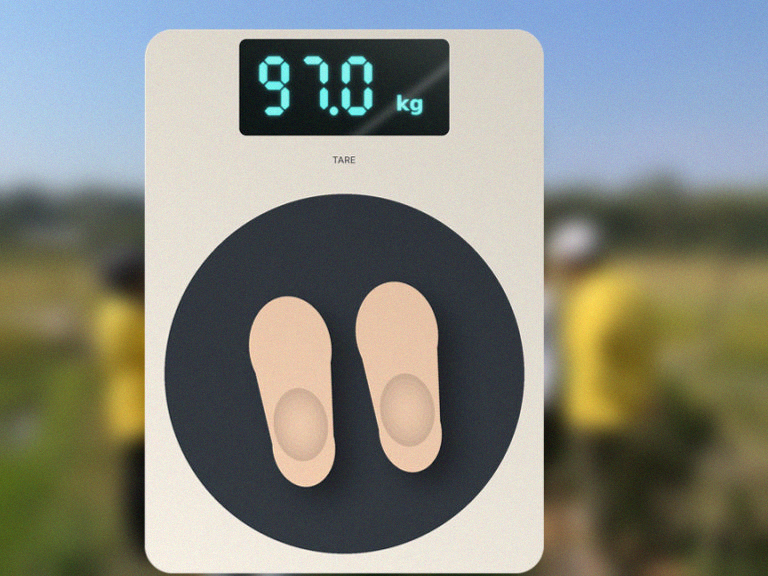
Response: 97.0 kg
